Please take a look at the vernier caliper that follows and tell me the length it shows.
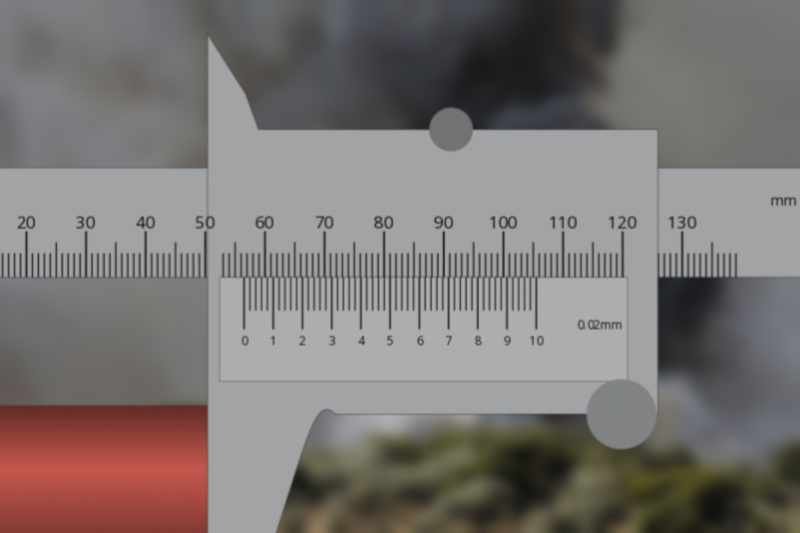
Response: 56.5 mm
